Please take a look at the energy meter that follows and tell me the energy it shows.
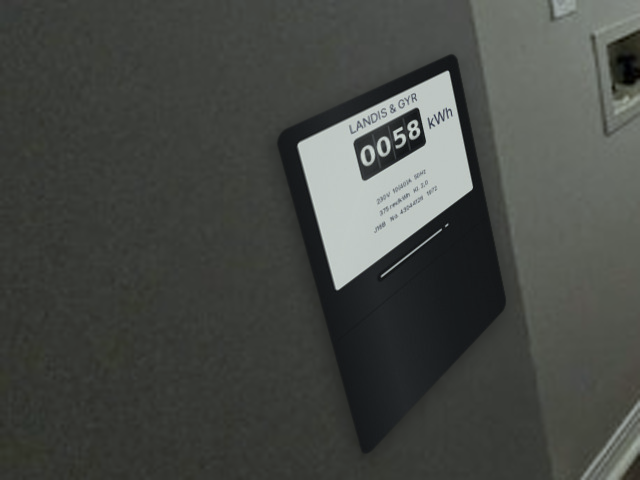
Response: 58 kWh
